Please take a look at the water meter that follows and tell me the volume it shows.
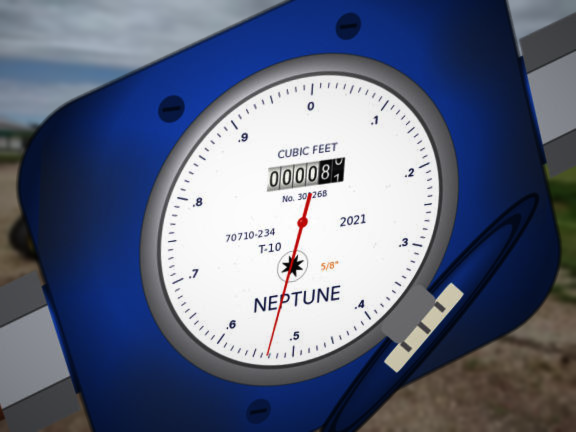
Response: 80.53 ft³
